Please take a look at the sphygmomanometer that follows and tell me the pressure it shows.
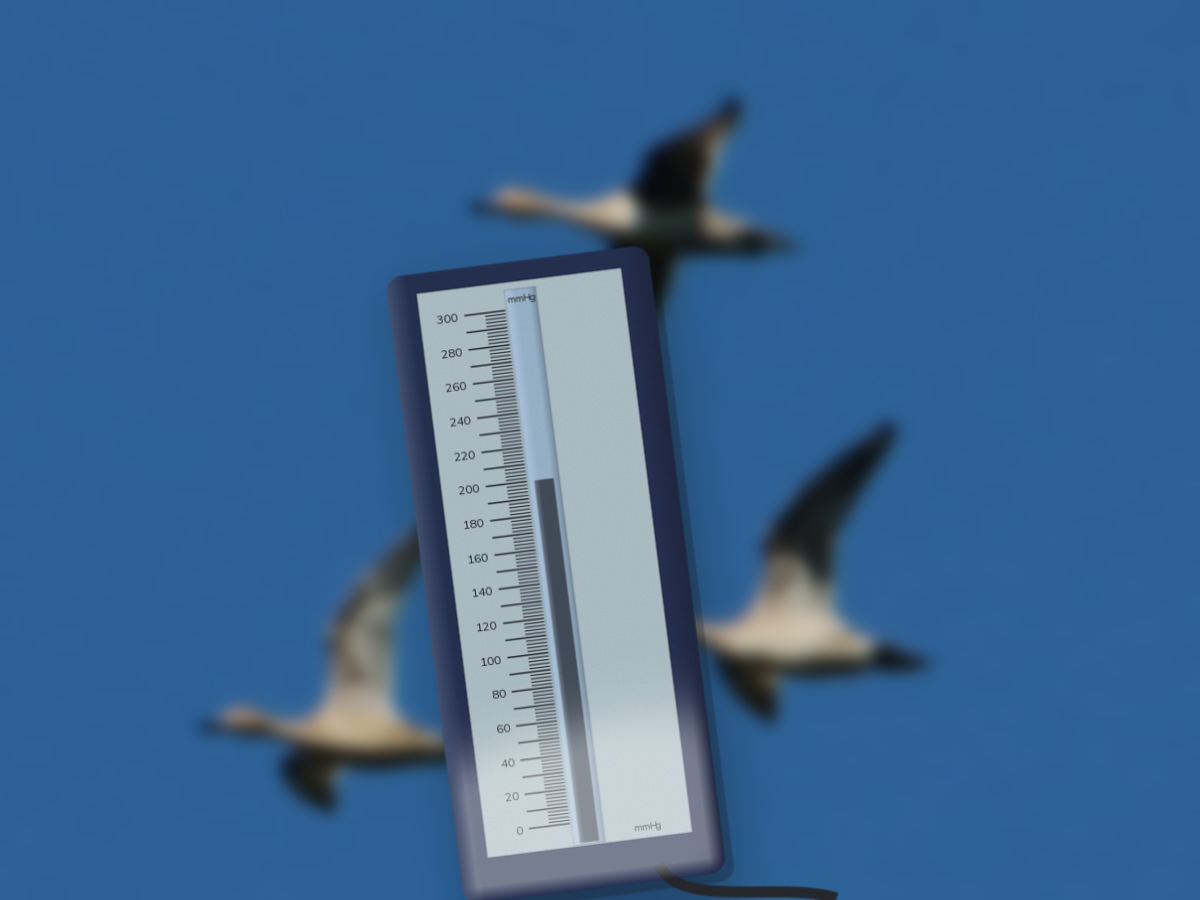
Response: 200 mmHg
